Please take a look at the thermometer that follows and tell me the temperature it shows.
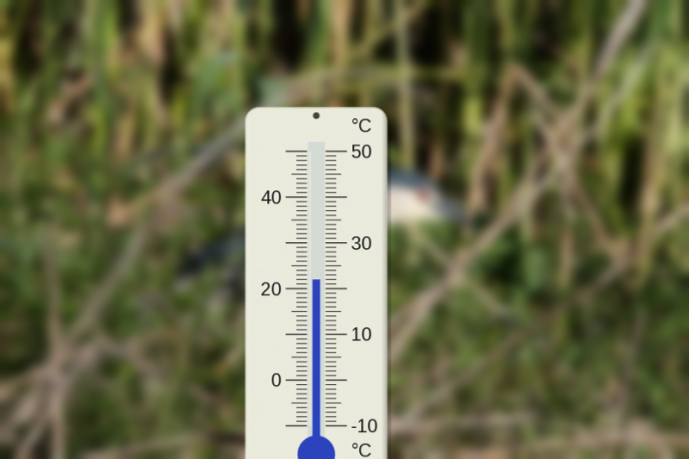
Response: 22 °C
